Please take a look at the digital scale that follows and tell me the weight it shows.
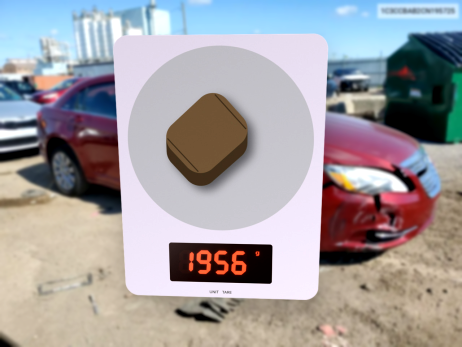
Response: 1956 g
